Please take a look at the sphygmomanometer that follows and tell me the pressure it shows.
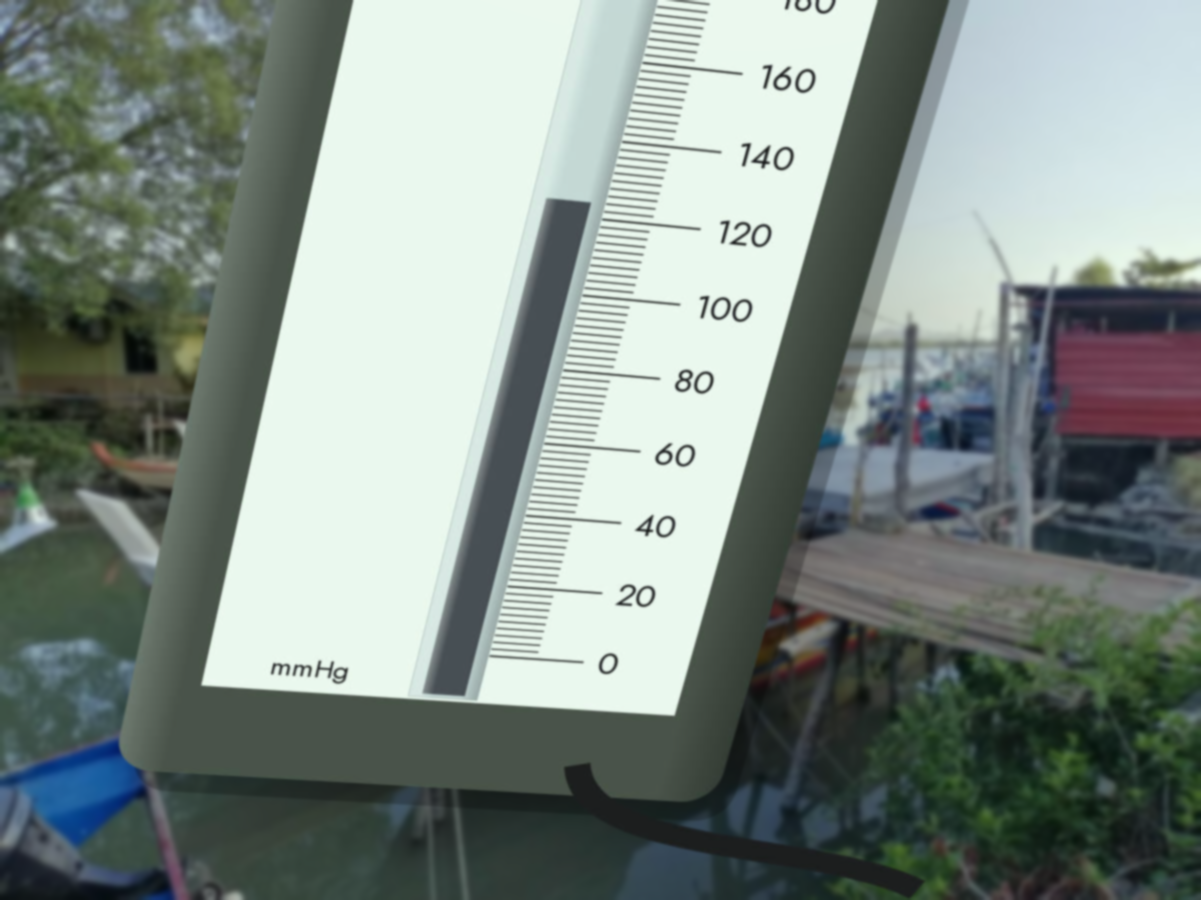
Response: 124 mmHg
